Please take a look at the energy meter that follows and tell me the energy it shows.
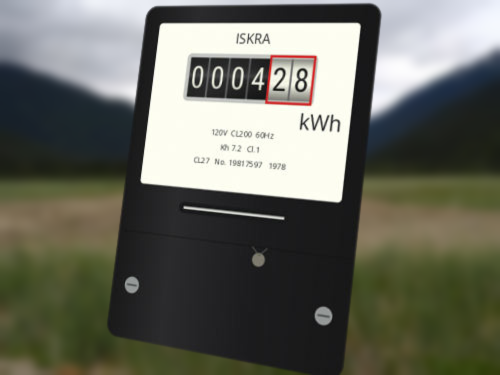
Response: 4.28 kWh
